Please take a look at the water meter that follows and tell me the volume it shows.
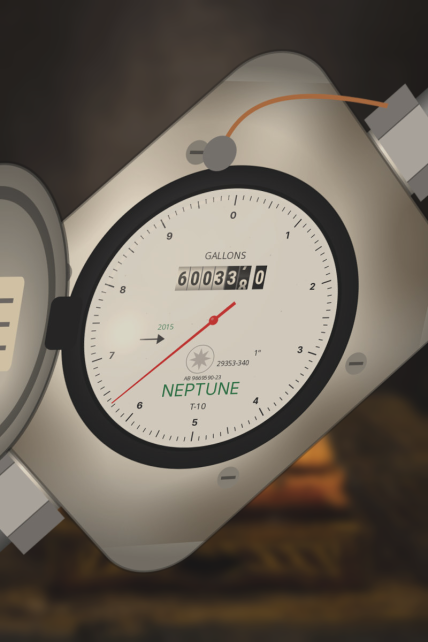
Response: 6003376.3 gal
